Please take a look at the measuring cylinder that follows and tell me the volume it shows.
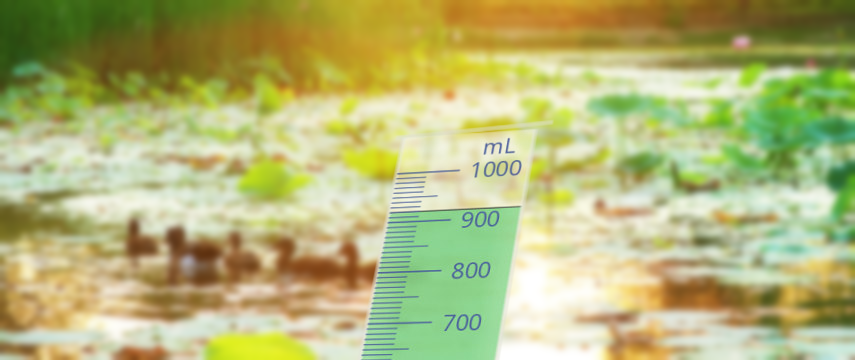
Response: 920 mL
